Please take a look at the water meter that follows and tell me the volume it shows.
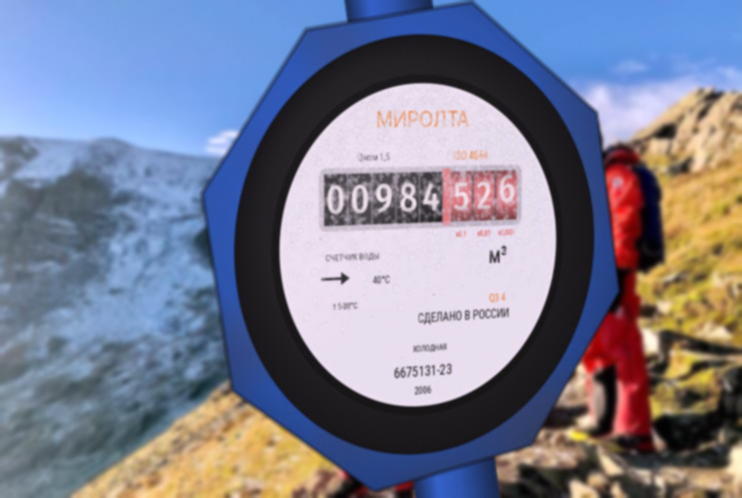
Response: 984.526 m³
